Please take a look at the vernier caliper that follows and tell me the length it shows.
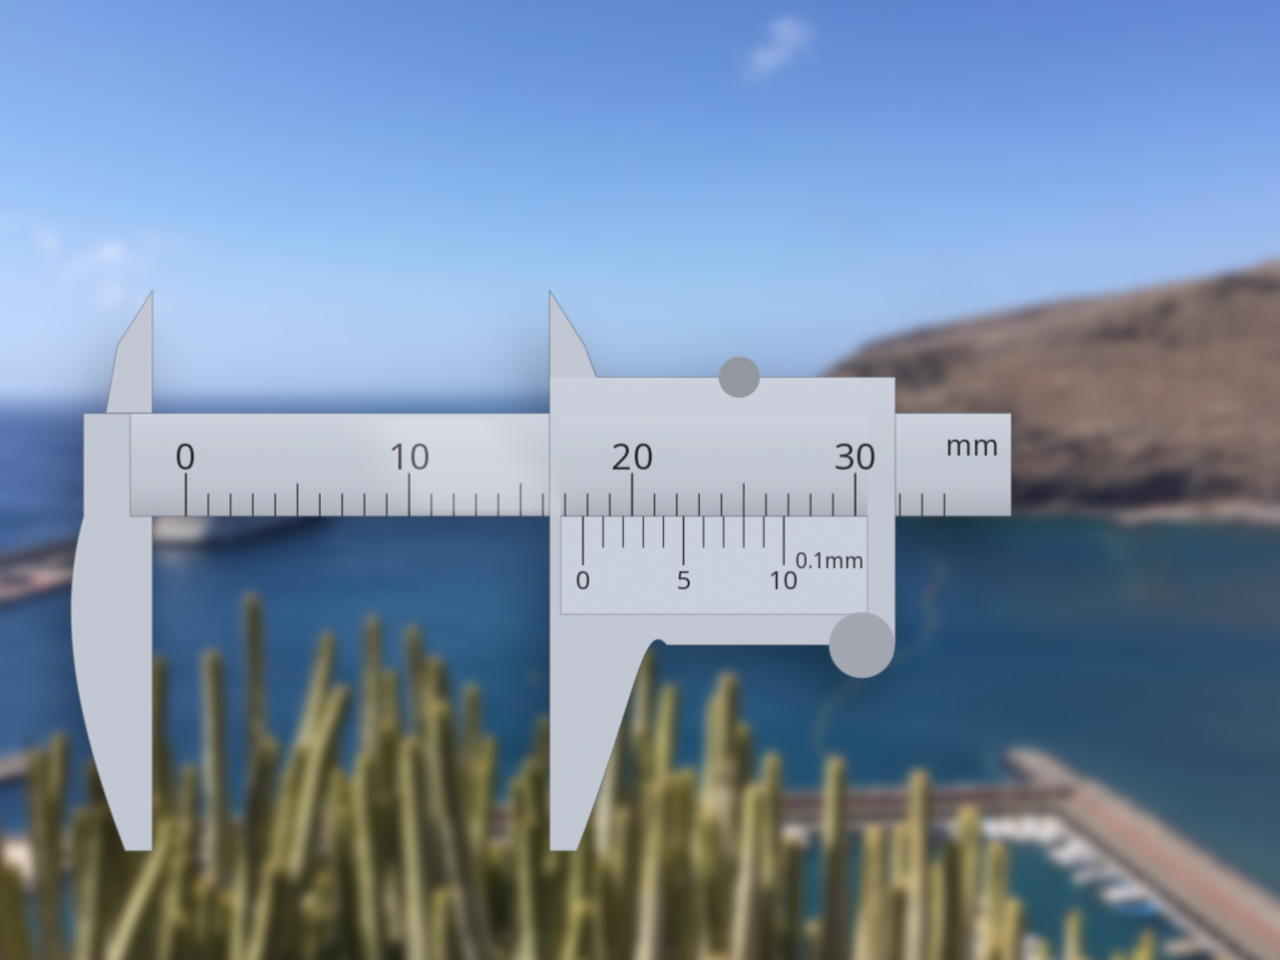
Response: 17.8 mm
